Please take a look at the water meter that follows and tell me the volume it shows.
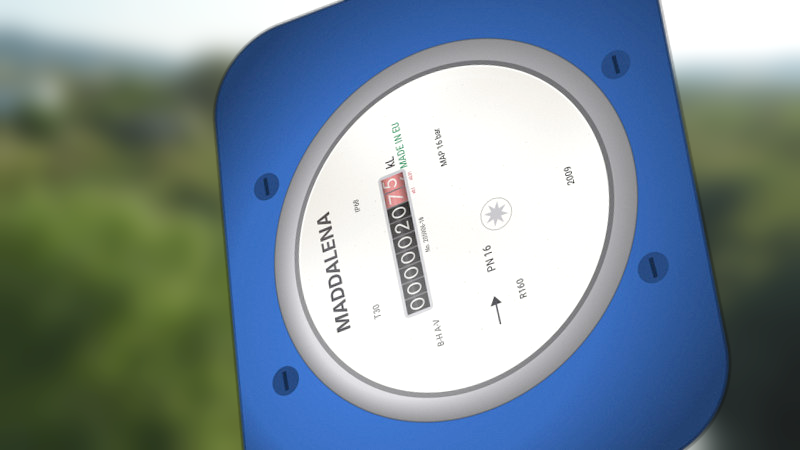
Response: 20.75 kL
